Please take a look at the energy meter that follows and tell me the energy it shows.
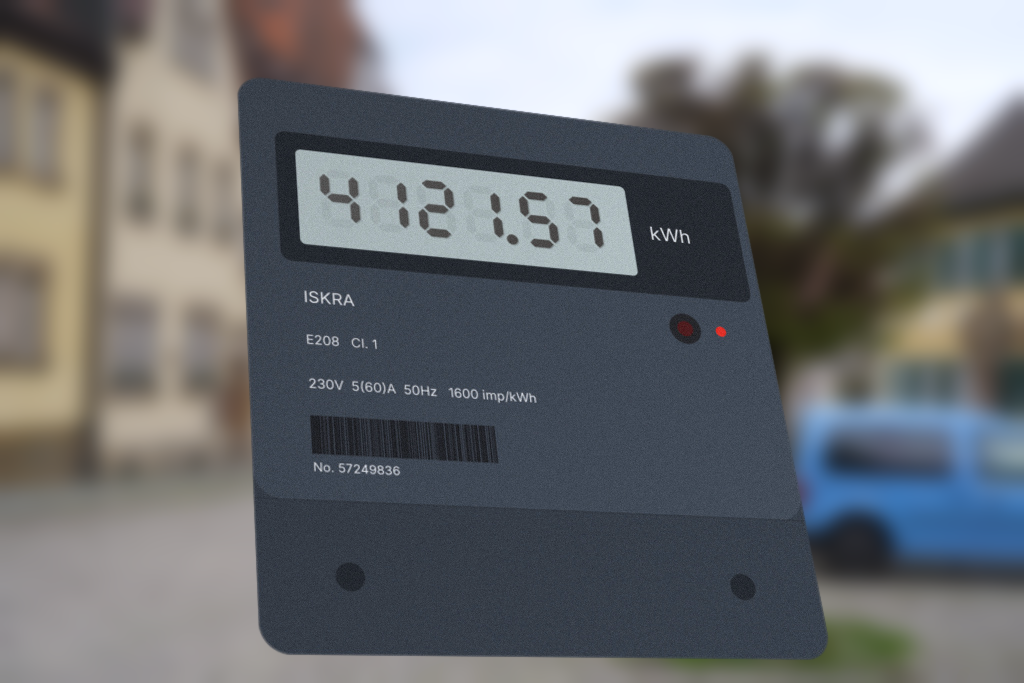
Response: 4121.57 kWh
